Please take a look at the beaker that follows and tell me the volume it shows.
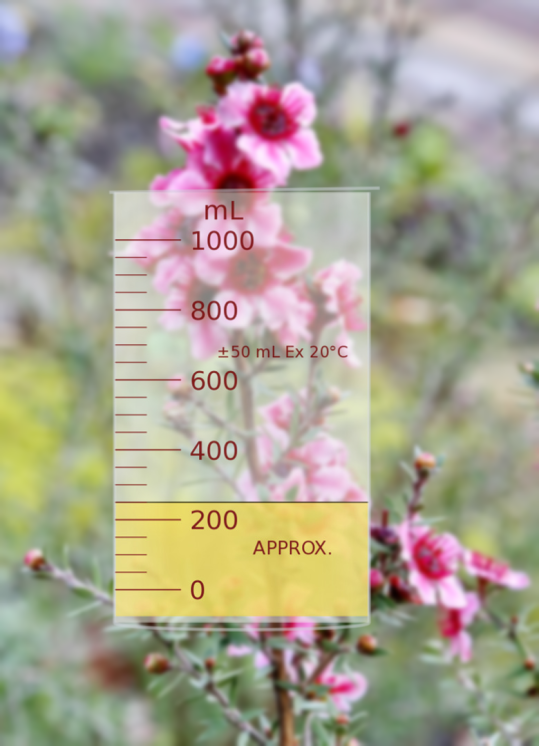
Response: 250 mL
